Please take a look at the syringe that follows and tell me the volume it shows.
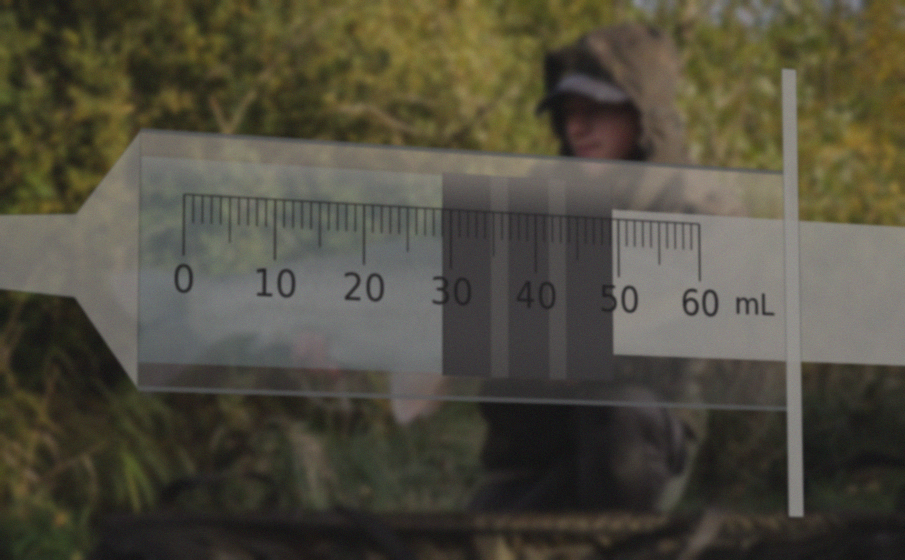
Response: 29 mL
